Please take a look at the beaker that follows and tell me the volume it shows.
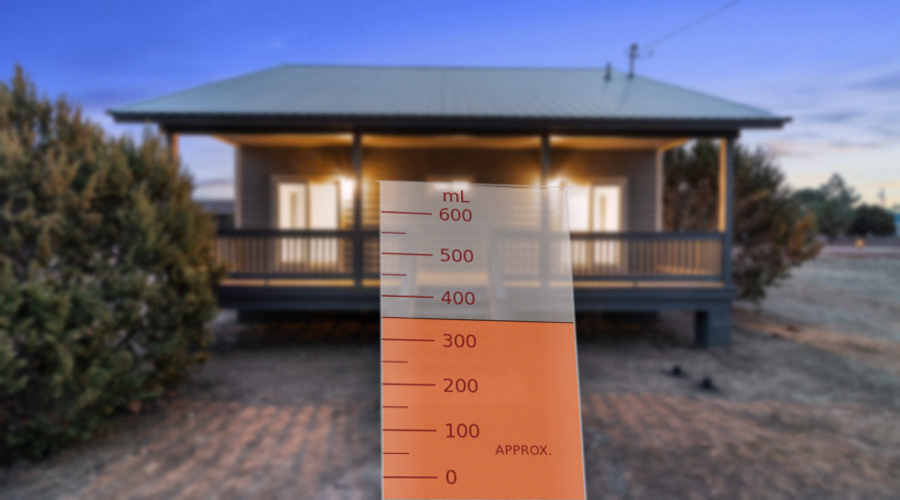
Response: 350 mL
